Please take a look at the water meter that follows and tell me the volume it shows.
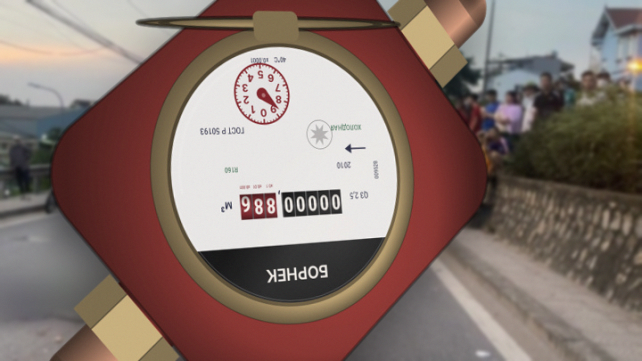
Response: 0.8858 m³
